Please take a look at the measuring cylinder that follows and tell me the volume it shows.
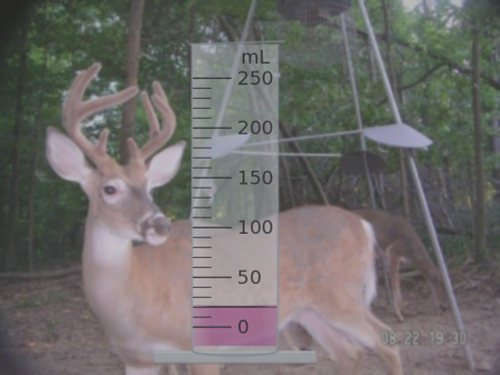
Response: 20 mL
